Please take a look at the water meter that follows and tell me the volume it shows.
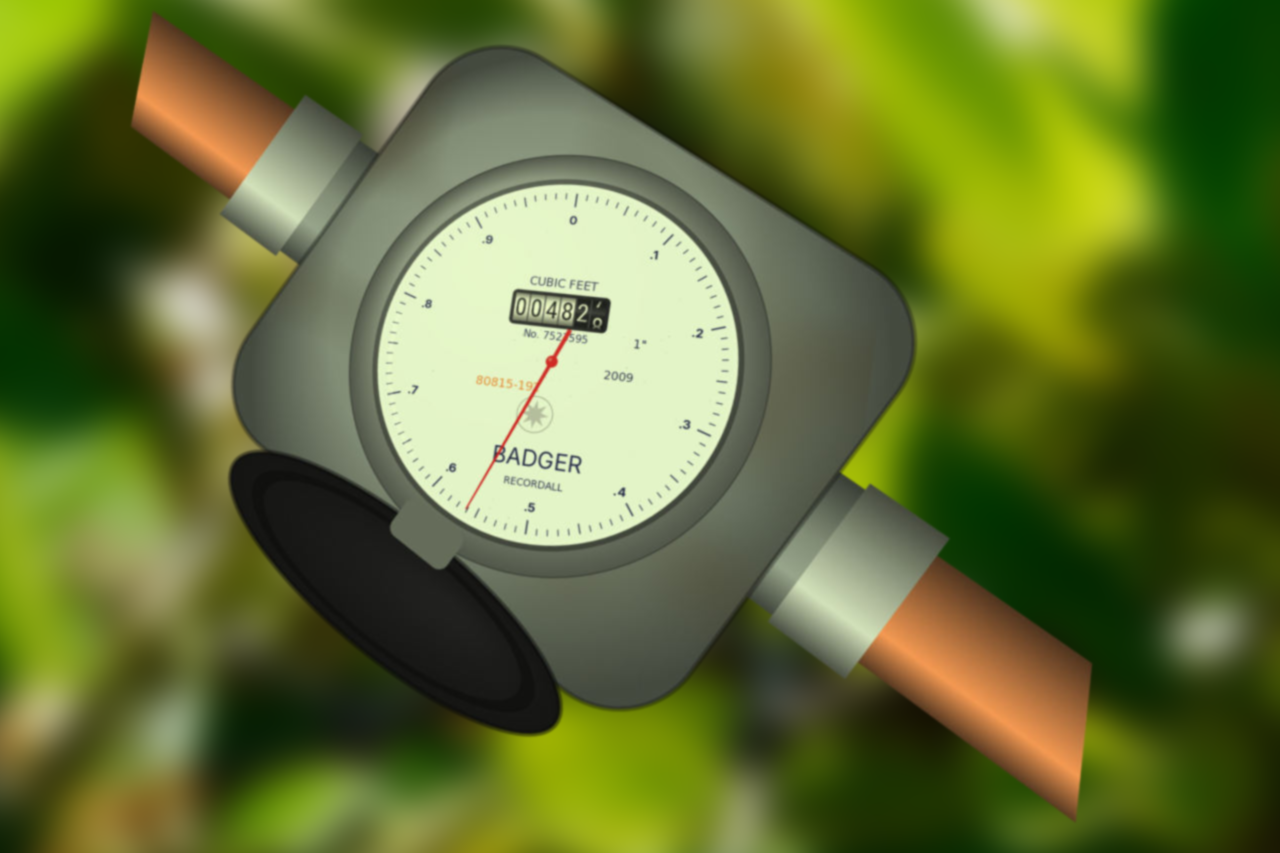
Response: 4827.56 ft³
